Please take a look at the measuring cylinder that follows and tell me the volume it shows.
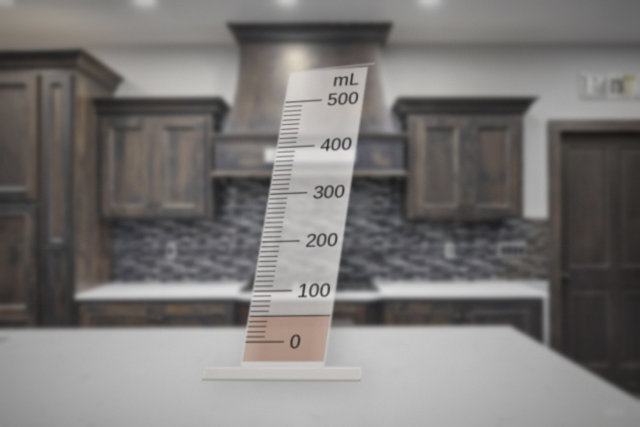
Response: 50 mL
